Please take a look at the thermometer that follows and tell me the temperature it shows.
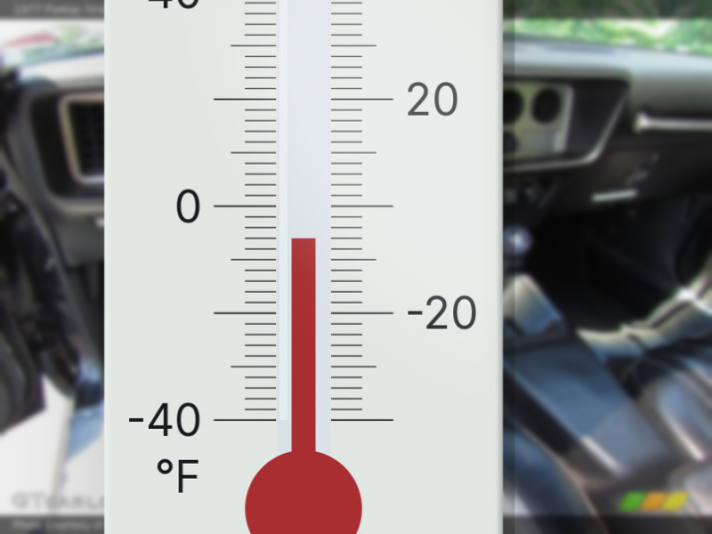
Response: -6 °F
